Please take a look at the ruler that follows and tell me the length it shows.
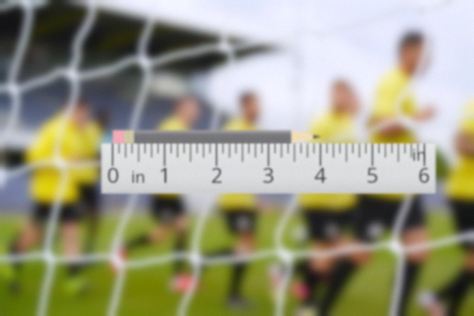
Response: 4 in
